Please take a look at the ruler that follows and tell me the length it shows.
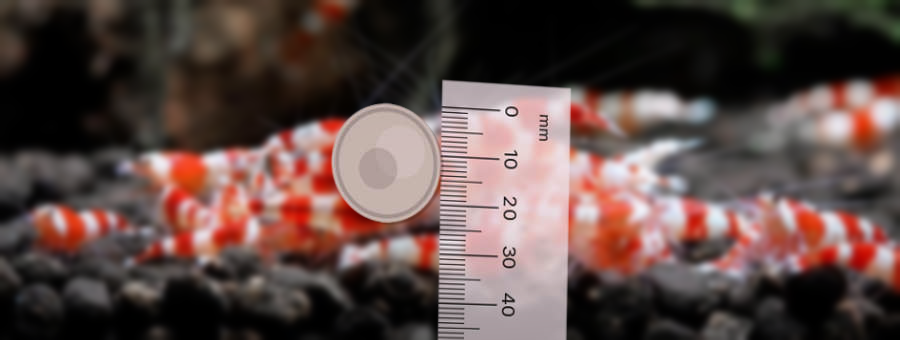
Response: 24 mm
